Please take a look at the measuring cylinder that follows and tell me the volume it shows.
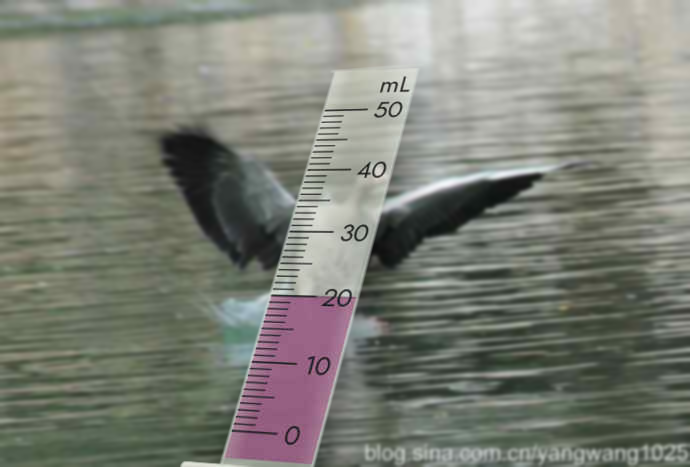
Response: 20 mL
